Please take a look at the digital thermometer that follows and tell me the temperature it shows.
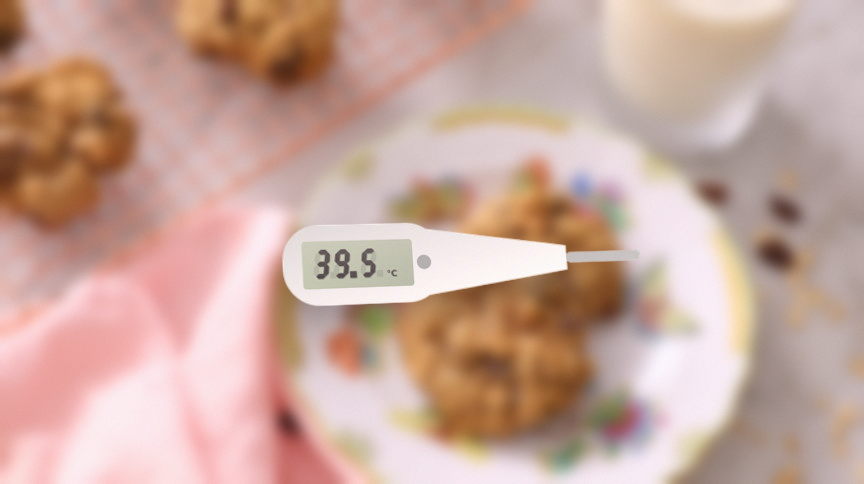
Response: 39.5 °C
